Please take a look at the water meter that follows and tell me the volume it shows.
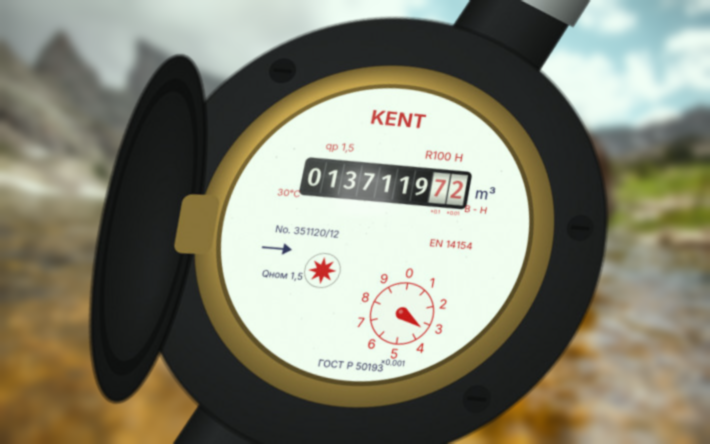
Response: 137119.723 m³
